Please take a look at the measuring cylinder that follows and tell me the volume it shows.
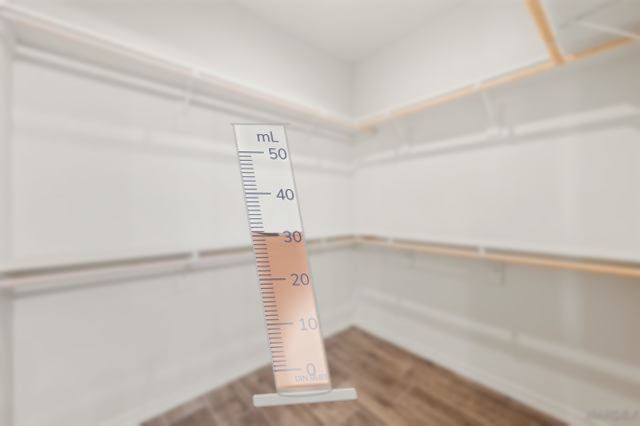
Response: 30 mL
